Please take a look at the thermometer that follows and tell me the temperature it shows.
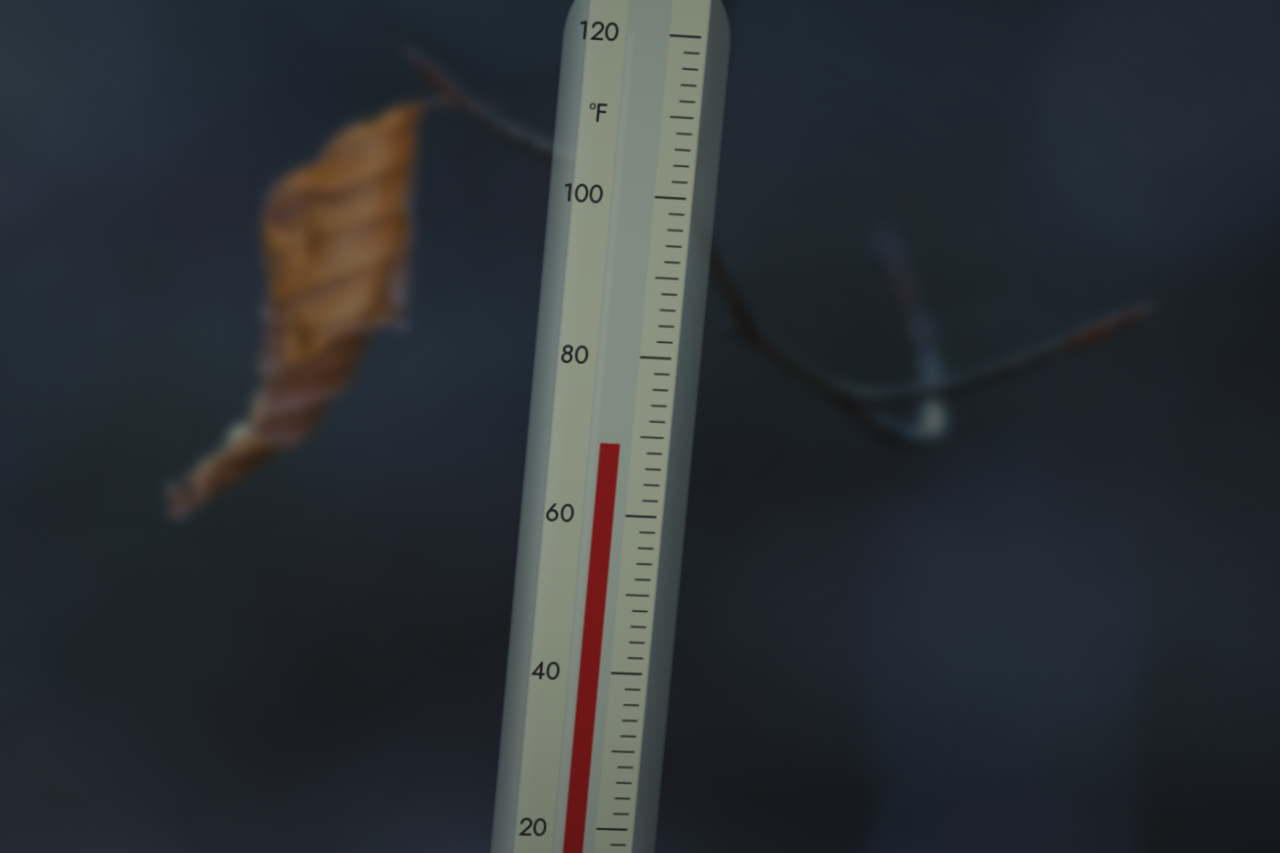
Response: 69 °F
